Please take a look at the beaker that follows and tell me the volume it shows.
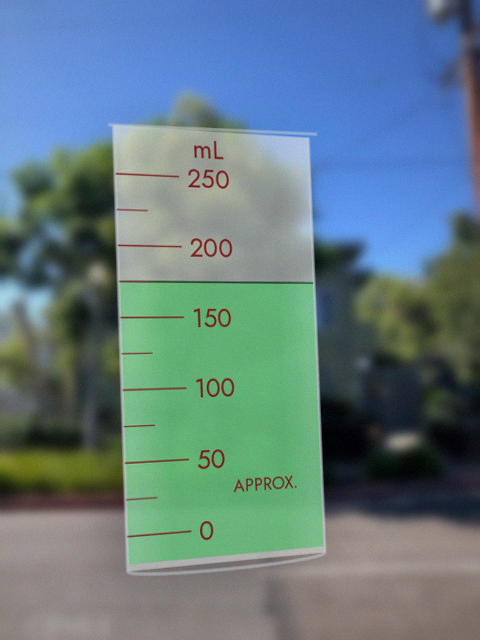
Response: 175 mL
